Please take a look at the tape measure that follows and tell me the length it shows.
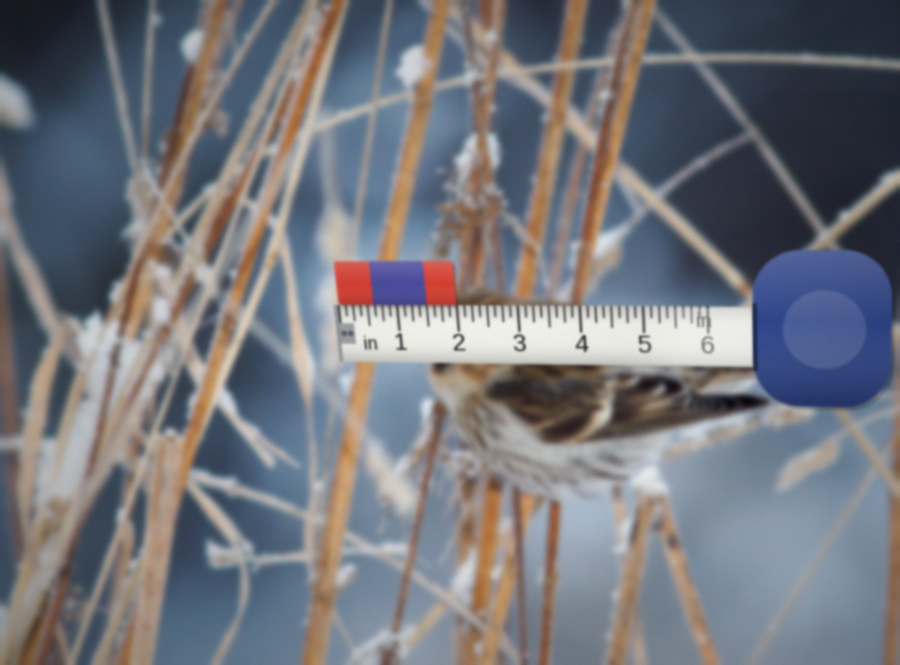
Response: 2 in
